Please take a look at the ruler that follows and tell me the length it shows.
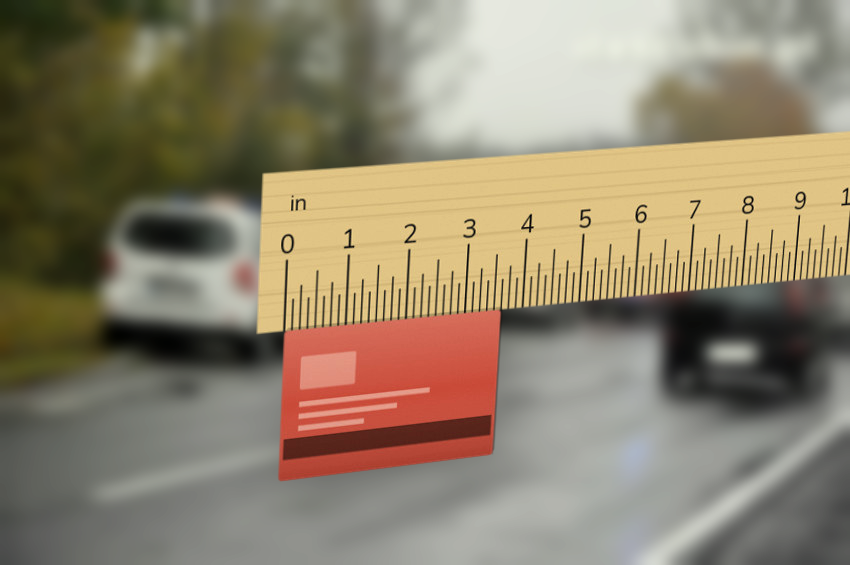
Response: 3.625 in
